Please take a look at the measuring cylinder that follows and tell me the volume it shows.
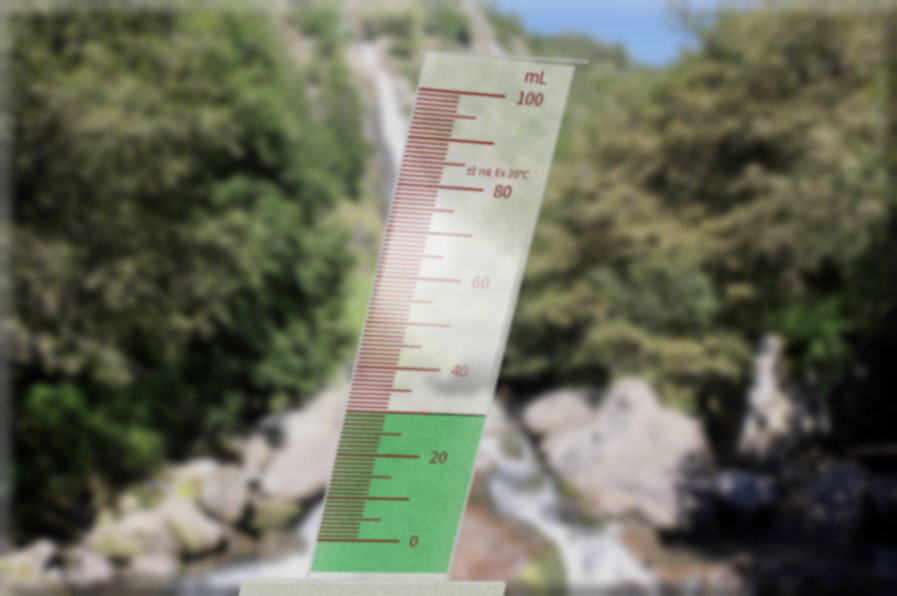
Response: 30 mL
